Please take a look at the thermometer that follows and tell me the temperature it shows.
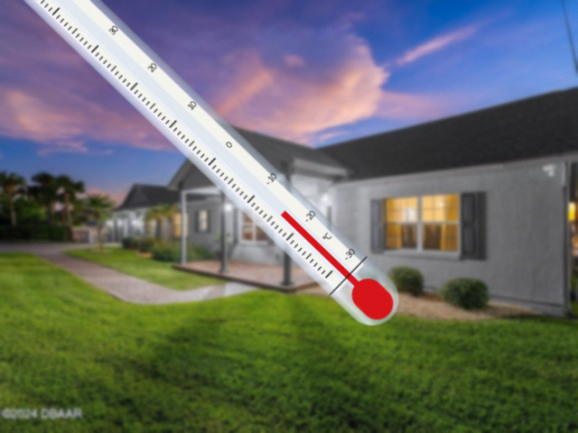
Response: -16 °C
